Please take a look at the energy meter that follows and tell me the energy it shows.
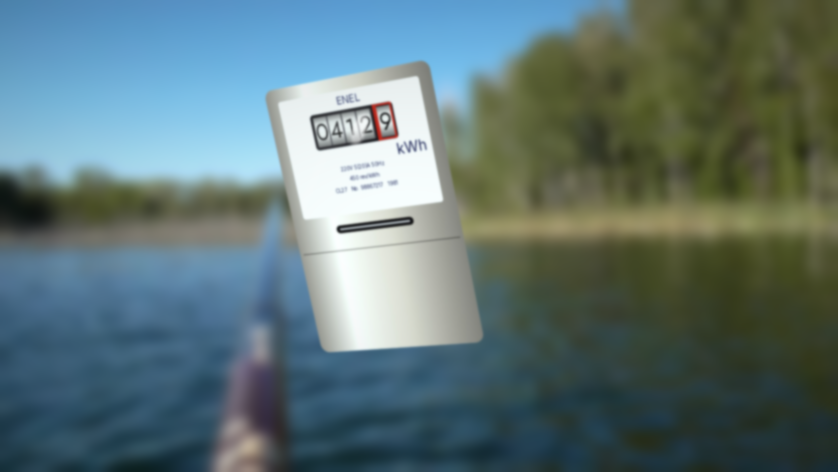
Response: 412.9 kWh
